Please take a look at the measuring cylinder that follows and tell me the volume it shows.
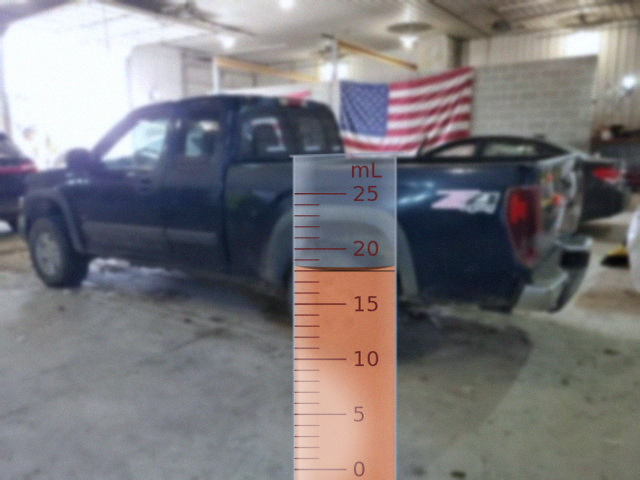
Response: 18 mL
